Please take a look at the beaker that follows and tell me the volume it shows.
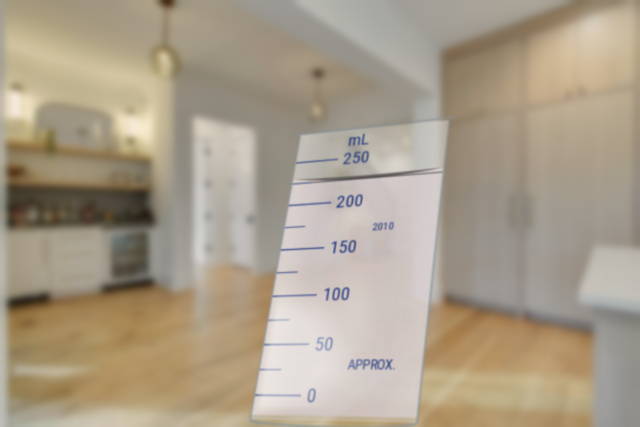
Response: 225 mL
